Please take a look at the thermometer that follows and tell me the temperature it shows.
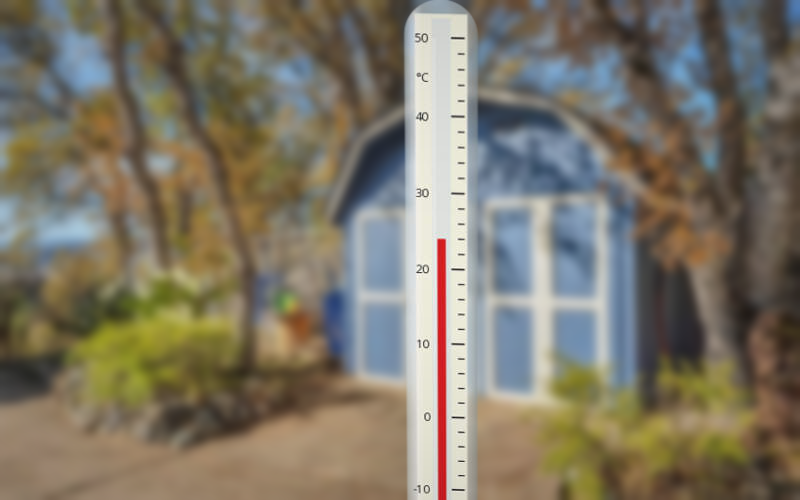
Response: 24 °C
